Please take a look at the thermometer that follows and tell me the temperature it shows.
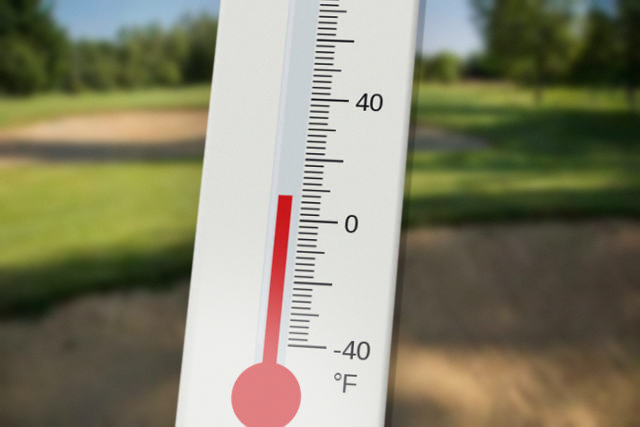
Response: 8 °F
